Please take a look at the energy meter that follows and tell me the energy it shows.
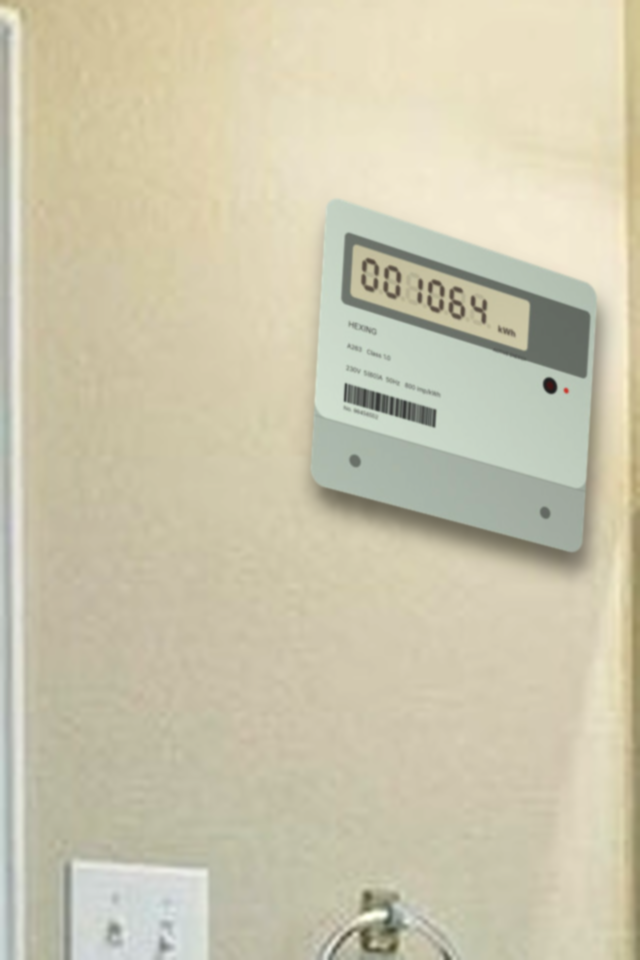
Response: 1064 kWh
